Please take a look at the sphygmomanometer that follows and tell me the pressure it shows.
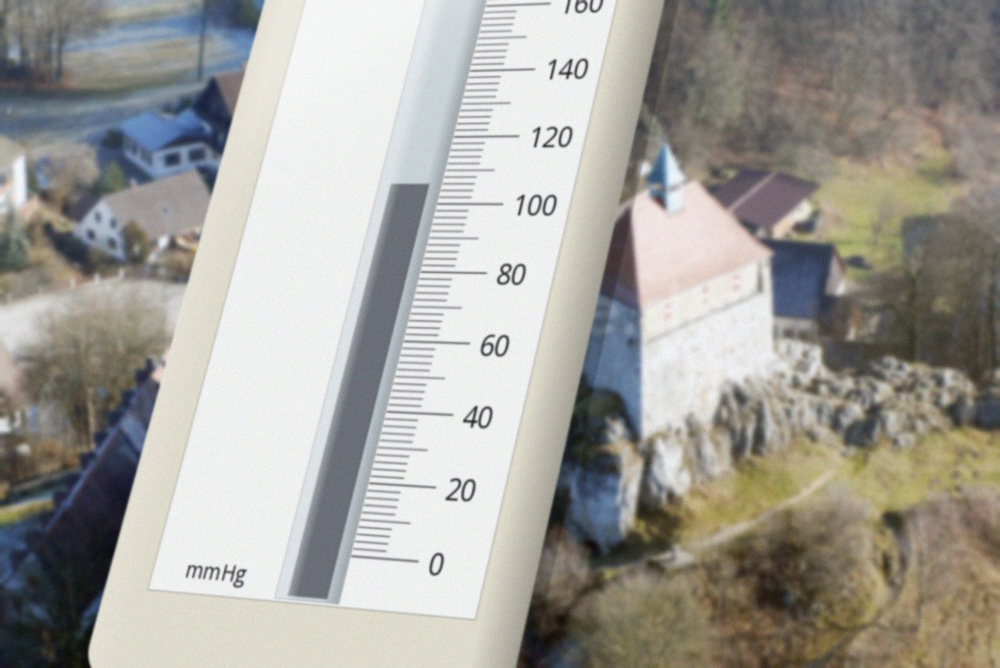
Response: 106 mmHg
